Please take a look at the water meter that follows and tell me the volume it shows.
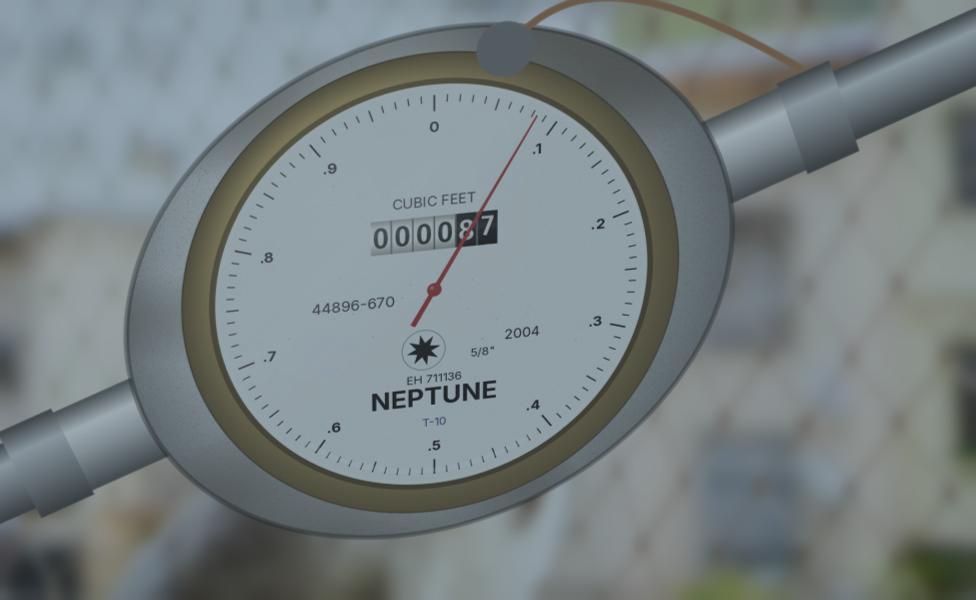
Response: 87.08 ft³
